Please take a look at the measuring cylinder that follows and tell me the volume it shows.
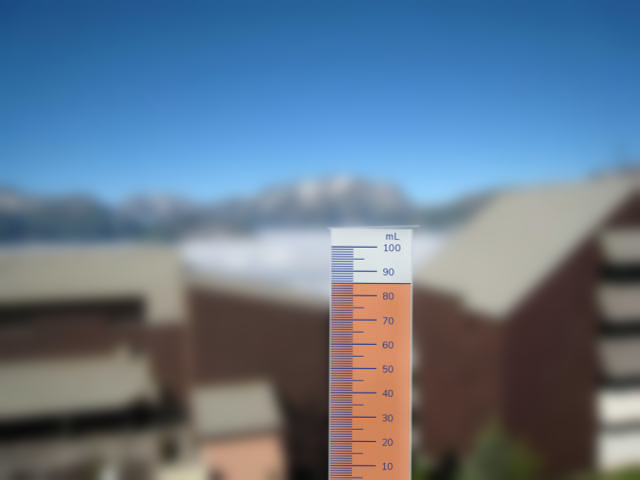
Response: 85 mL
